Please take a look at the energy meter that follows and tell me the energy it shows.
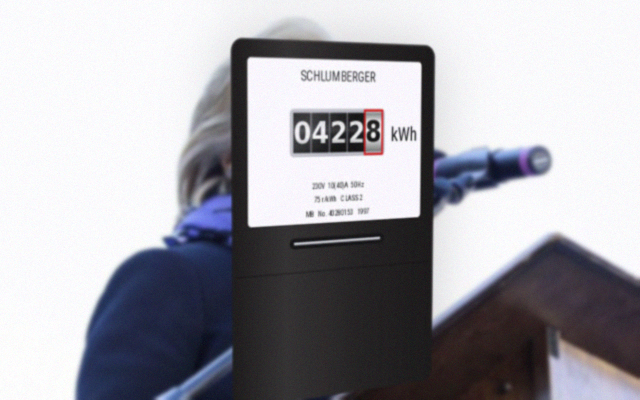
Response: 422.8 kWh
